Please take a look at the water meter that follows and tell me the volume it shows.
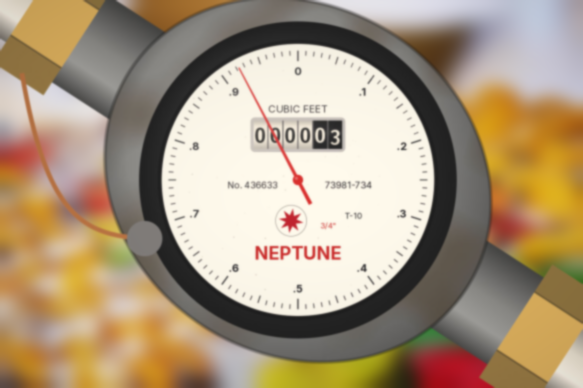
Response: 2.92 ft³
